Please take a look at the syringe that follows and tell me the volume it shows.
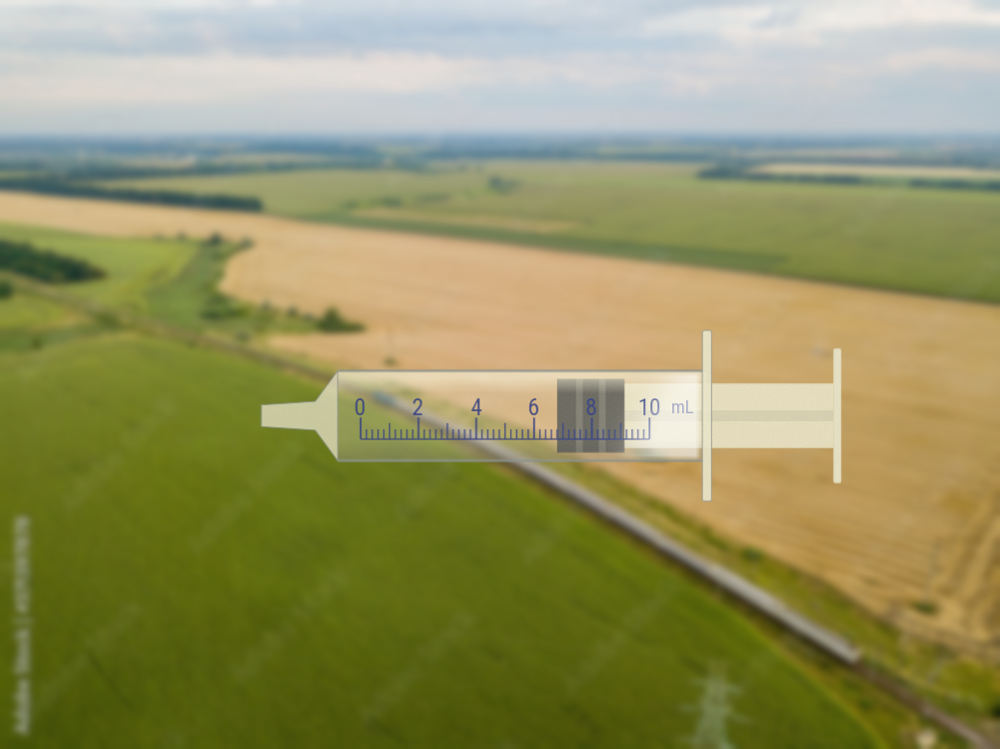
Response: 6.8 mL
